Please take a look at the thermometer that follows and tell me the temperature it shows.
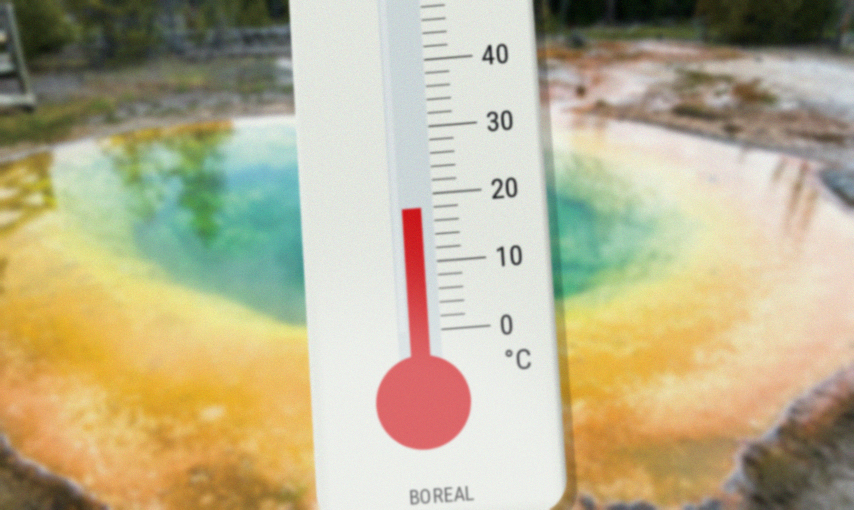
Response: 18 °C
